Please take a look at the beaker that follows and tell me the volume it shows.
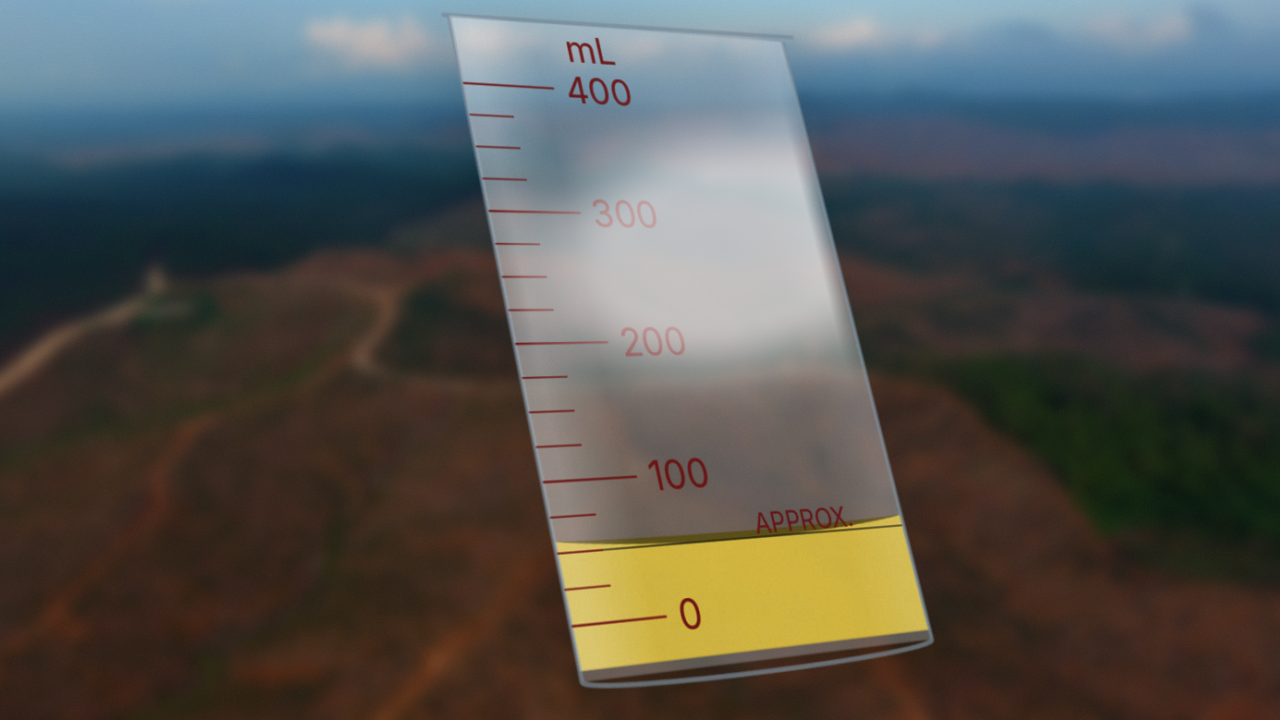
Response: 50 mL
